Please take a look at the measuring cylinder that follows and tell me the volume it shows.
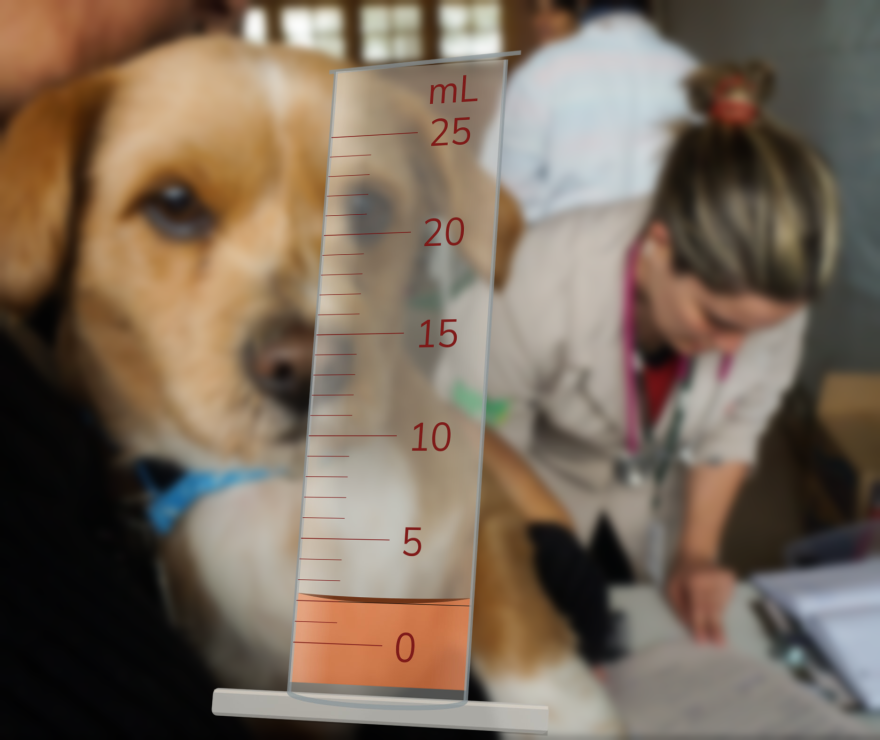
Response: 2 mL
